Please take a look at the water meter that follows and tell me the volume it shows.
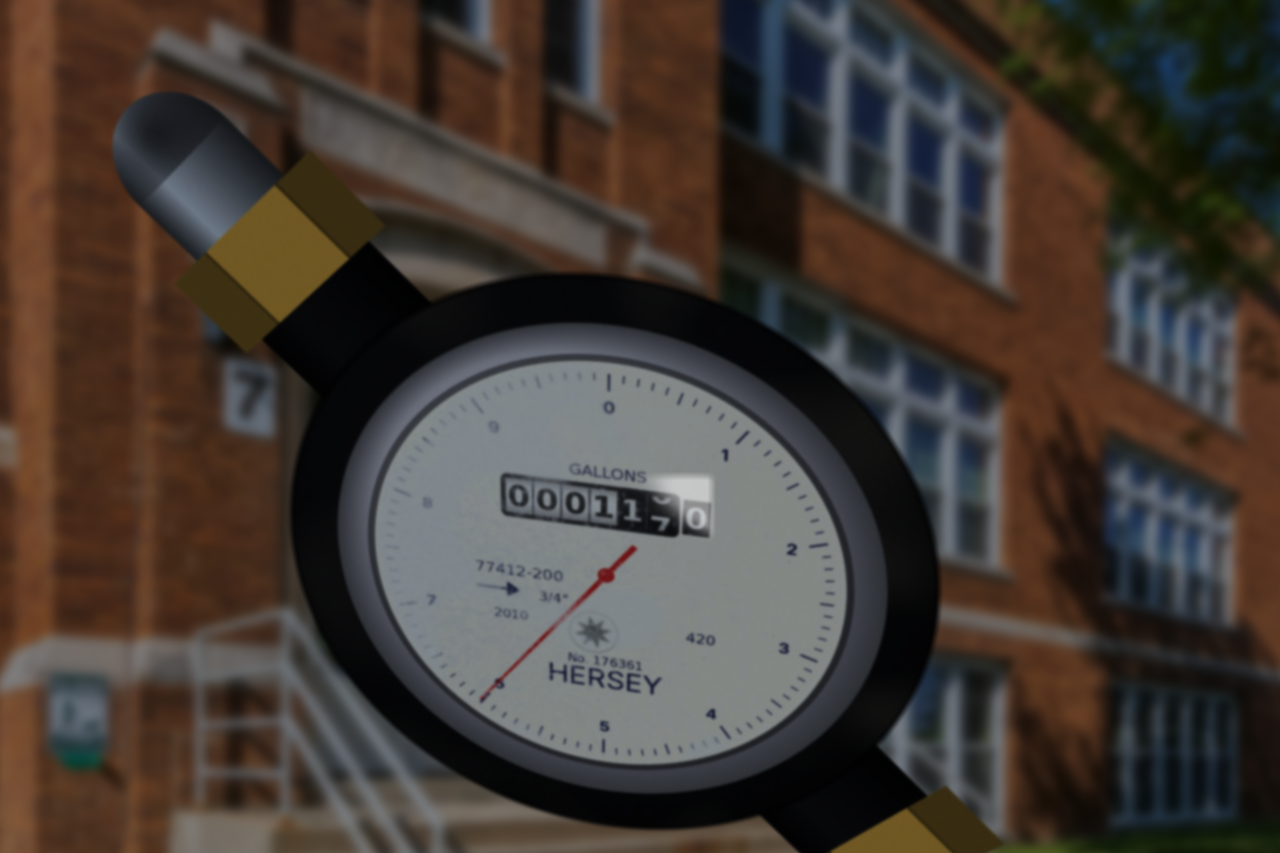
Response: 1166.0 gal
